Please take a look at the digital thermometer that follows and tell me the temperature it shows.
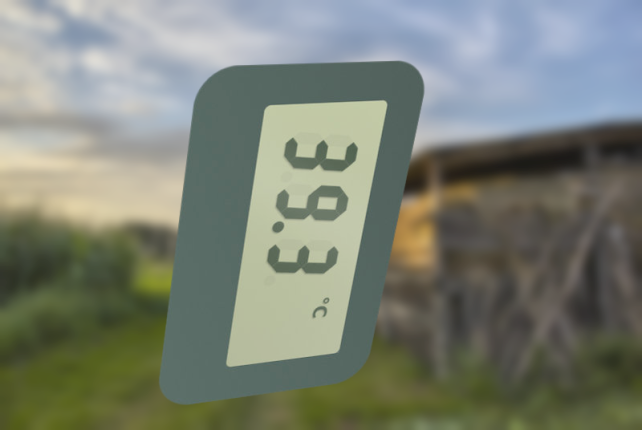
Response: 39.3 °C
